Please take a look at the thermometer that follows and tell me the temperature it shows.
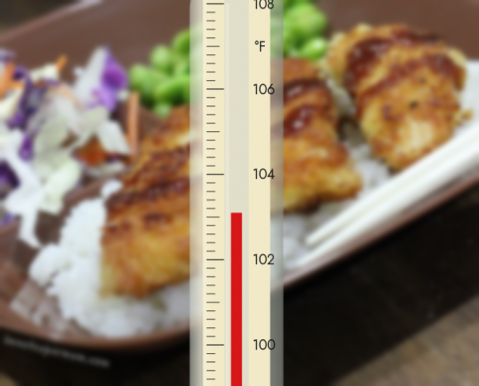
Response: 103.1 °F
